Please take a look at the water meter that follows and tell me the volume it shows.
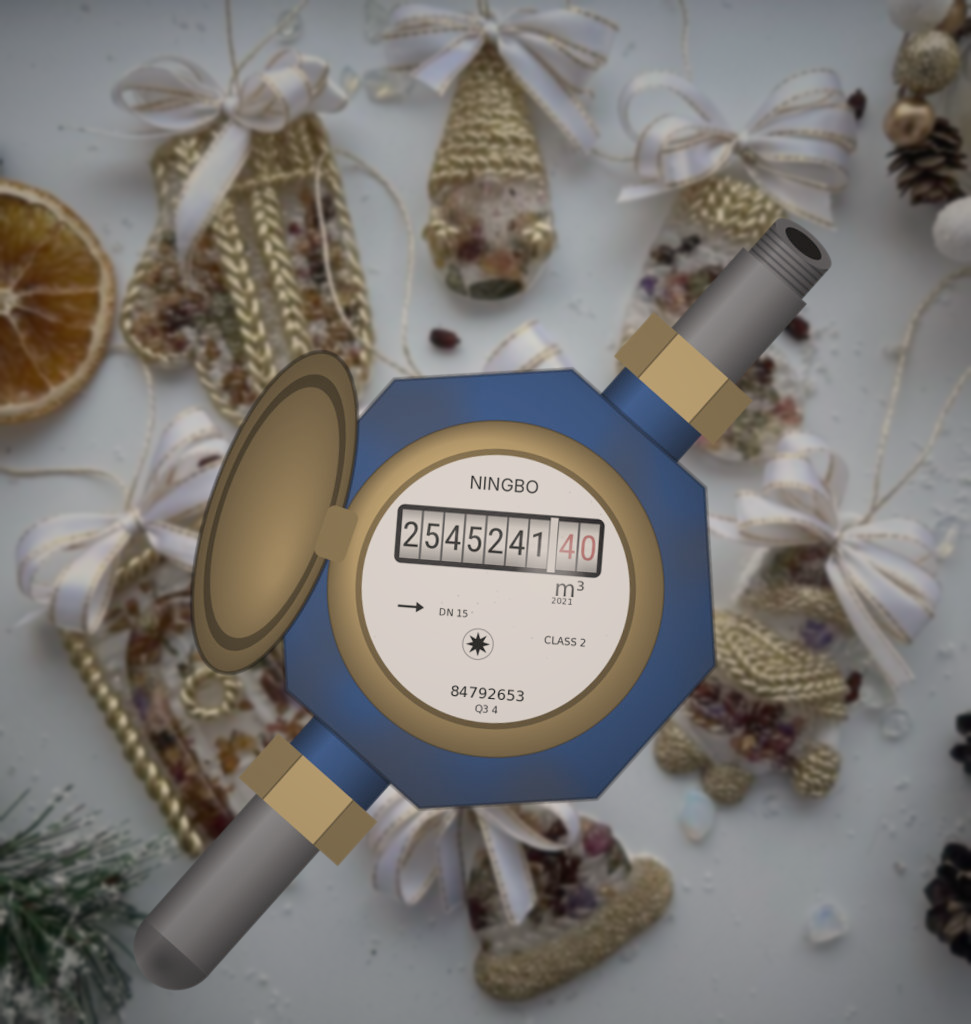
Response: 2545241.40 m³
